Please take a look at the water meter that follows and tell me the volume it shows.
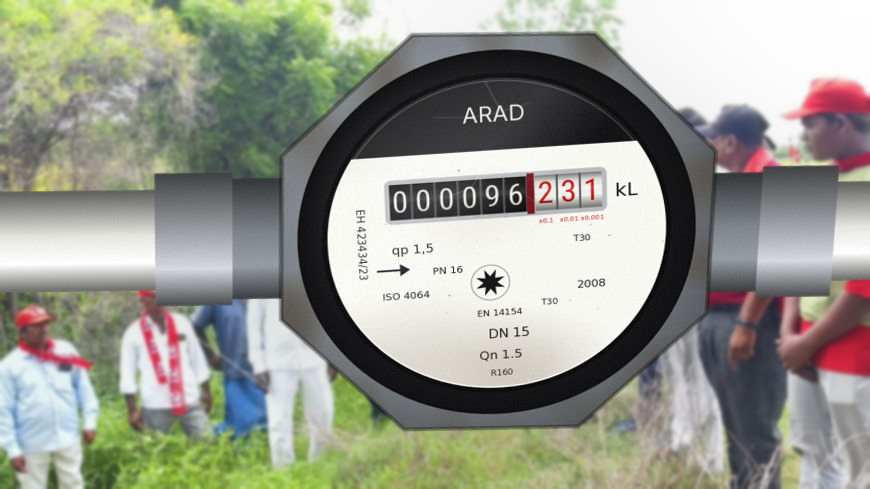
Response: 96.231 kL
